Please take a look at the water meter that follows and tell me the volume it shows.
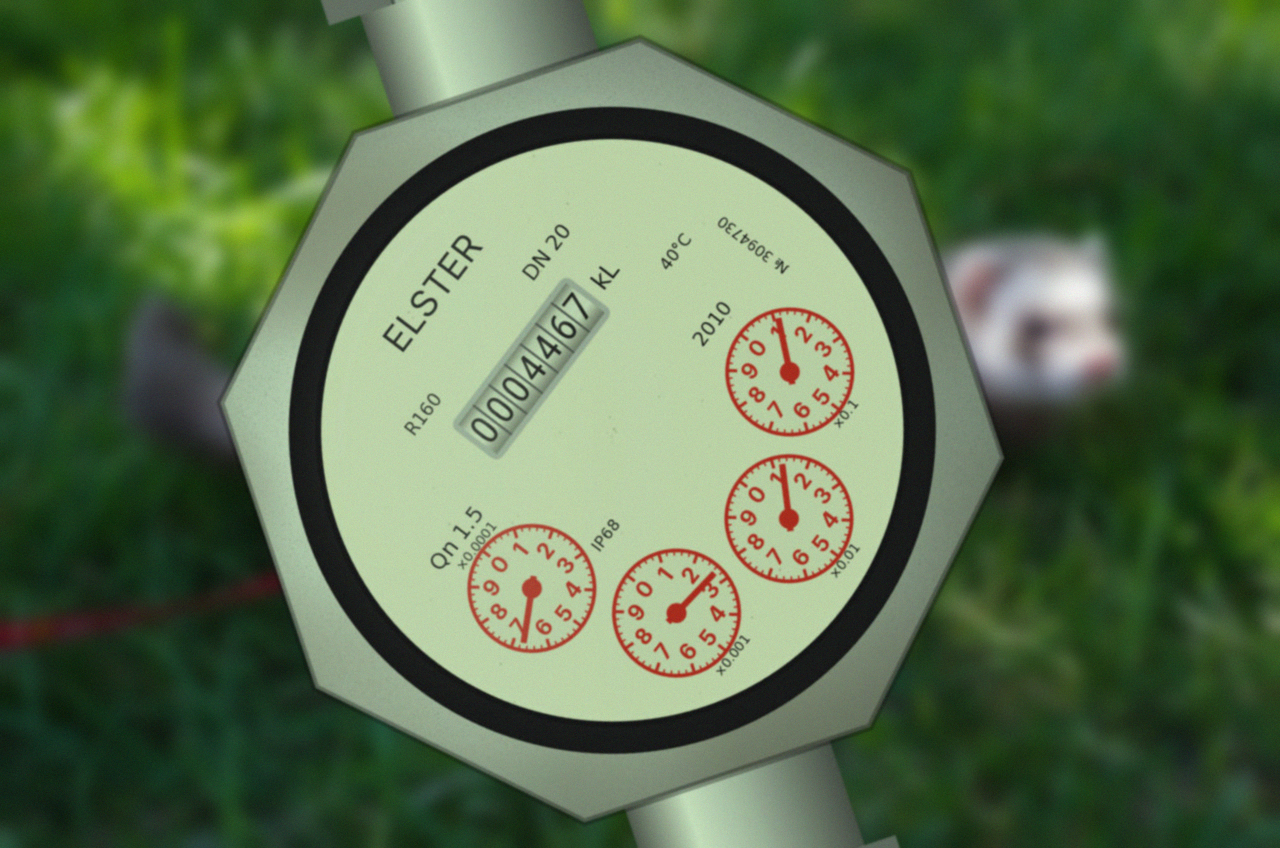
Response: 4467.1126 kL
